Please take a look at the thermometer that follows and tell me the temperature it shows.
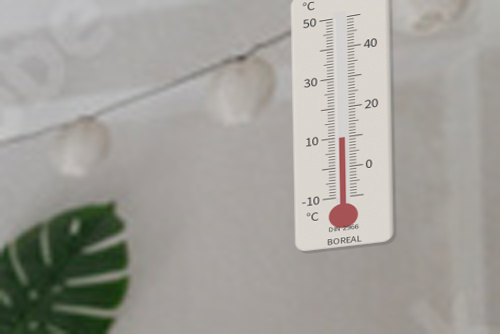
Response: 10 °C
